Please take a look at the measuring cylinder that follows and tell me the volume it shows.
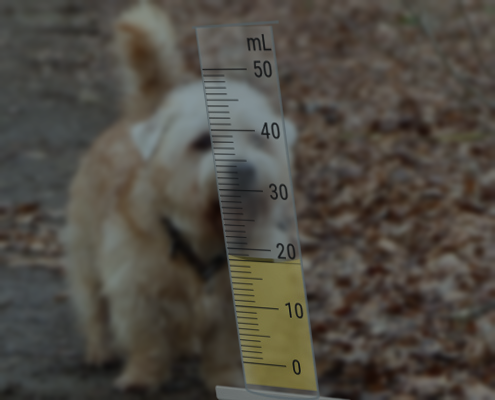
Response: 18 mL
